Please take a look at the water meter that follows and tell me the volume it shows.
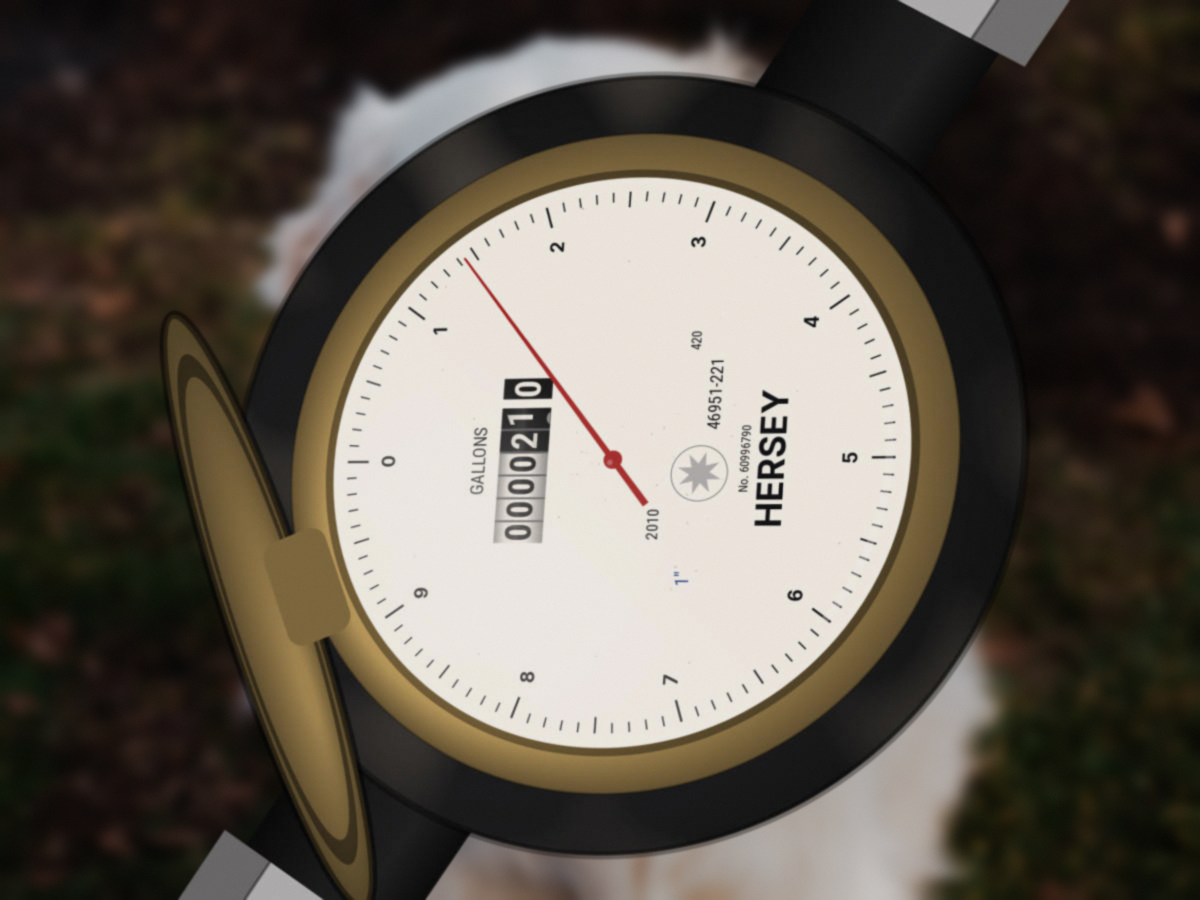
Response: 211.4 gal
